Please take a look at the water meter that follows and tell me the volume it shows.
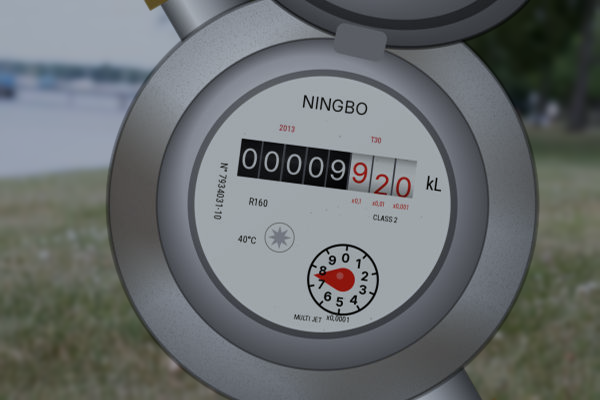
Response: 9.9197 kL
